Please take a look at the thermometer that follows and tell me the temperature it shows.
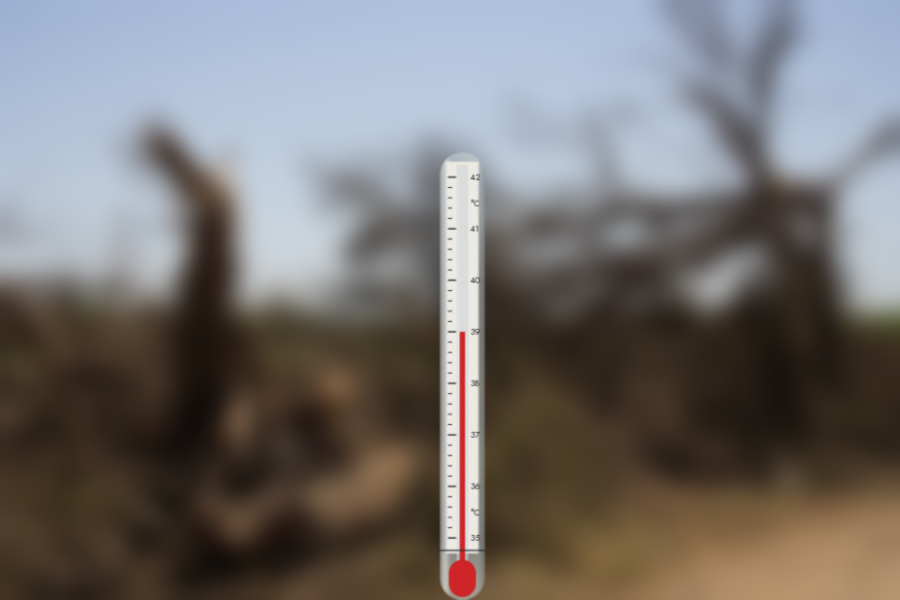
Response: 39 °C
